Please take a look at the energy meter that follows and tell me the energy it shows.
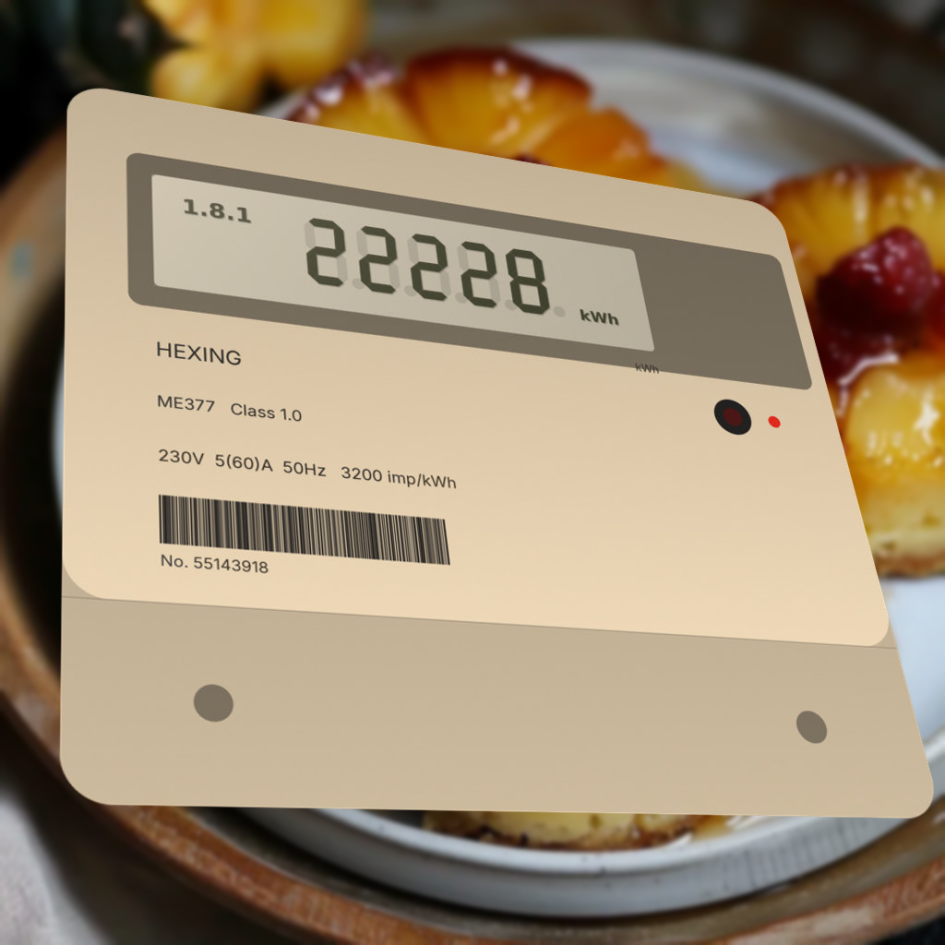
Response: 22228 kWh
